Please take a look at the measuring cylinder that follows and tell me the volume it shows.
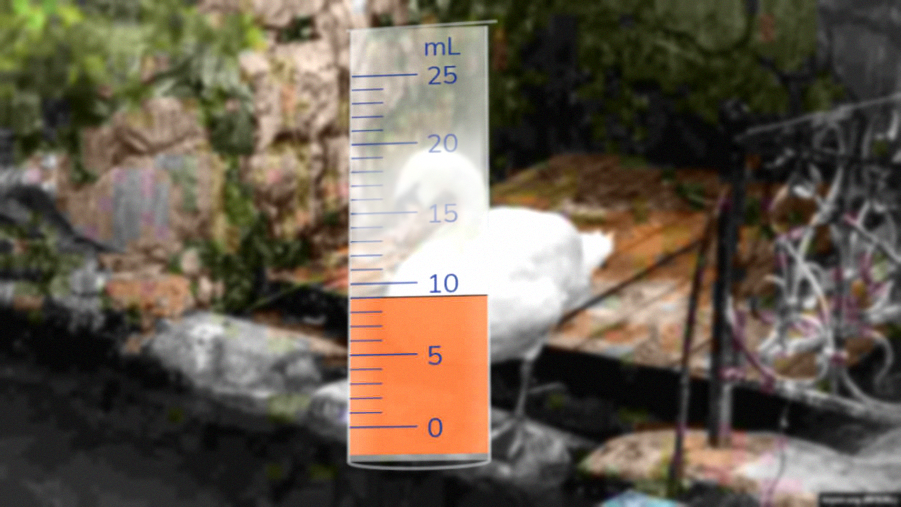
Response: 9 mL
